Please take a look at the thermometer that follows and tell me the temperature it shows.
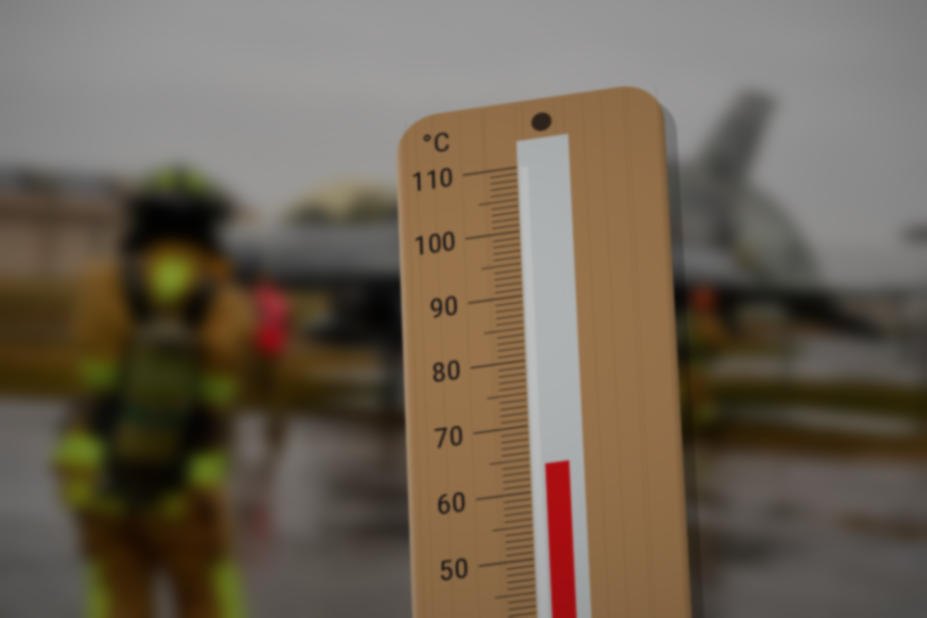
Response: 64 °C
